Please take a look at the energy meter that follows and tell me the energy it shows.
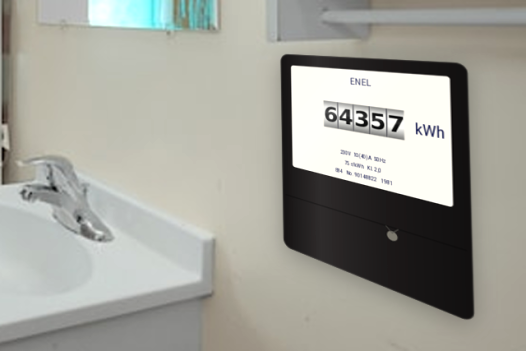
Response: 64357 kWh
